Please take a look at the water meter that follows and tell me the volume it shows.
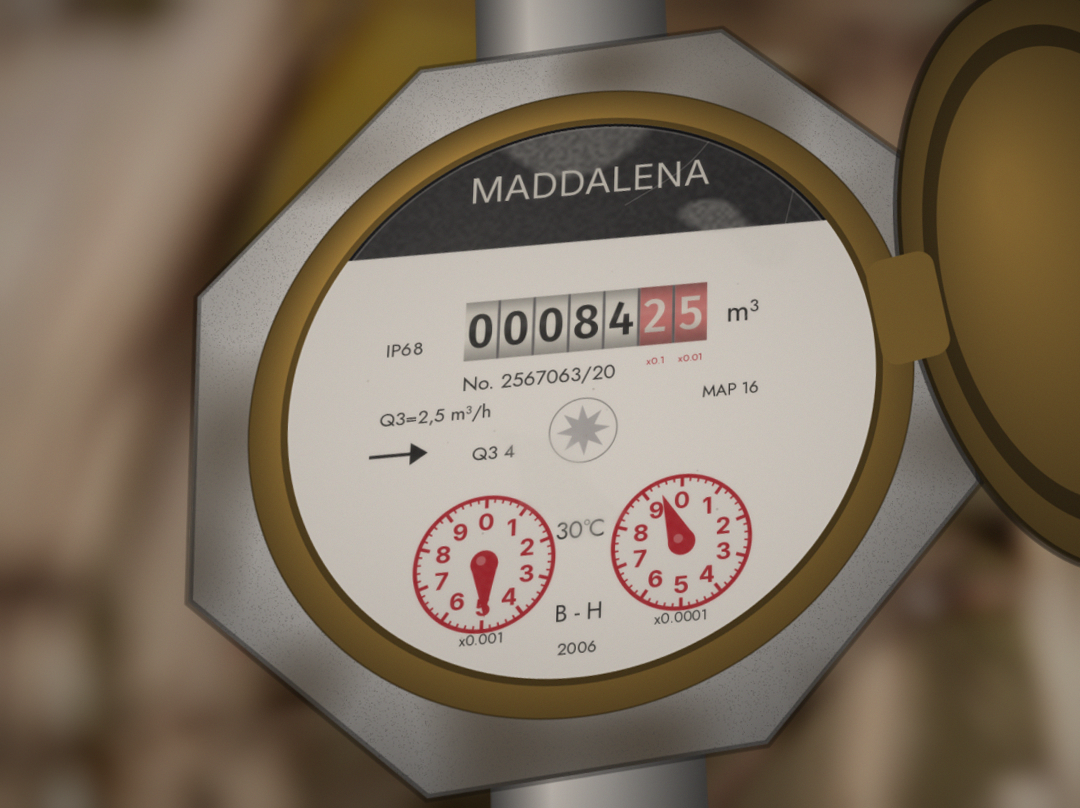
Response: 84.2549 m³
